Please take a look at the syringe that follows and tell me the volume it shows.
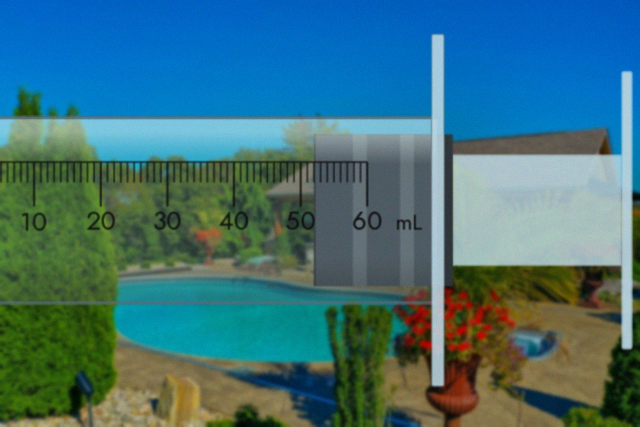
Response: 52 mL
